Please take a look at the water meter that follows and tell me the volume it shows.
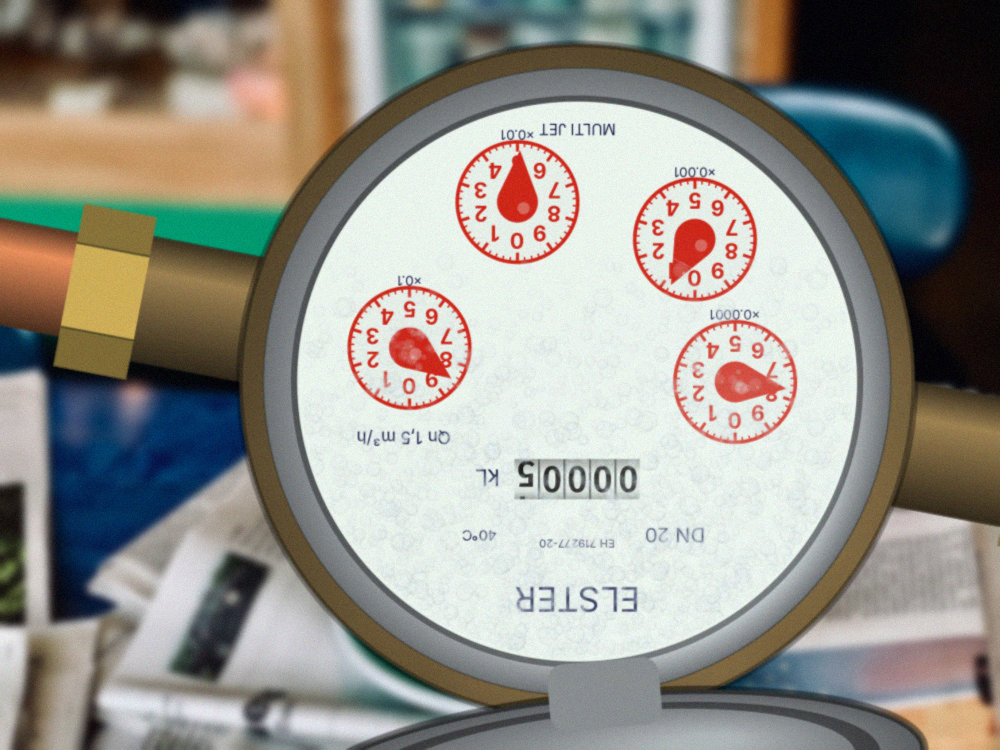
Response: 4.8507 kL
